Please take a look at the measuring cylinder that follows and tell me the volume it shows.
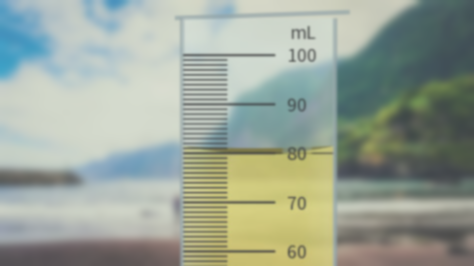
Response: 80 mL
